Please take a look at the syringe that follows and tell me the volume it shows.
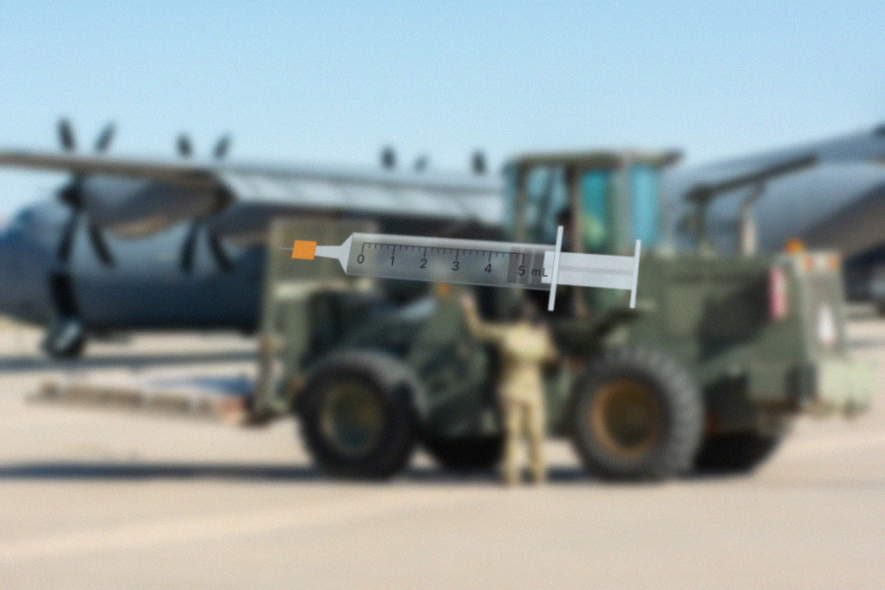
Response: 4.6 mL
